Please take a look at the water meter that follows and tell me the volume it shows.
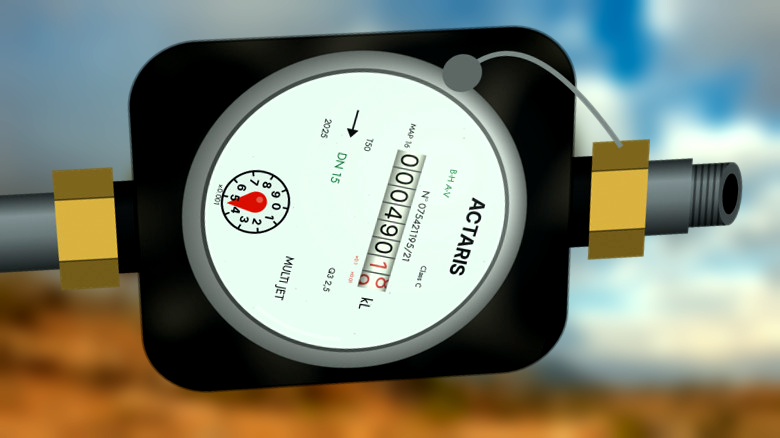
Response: 490.184 kL
